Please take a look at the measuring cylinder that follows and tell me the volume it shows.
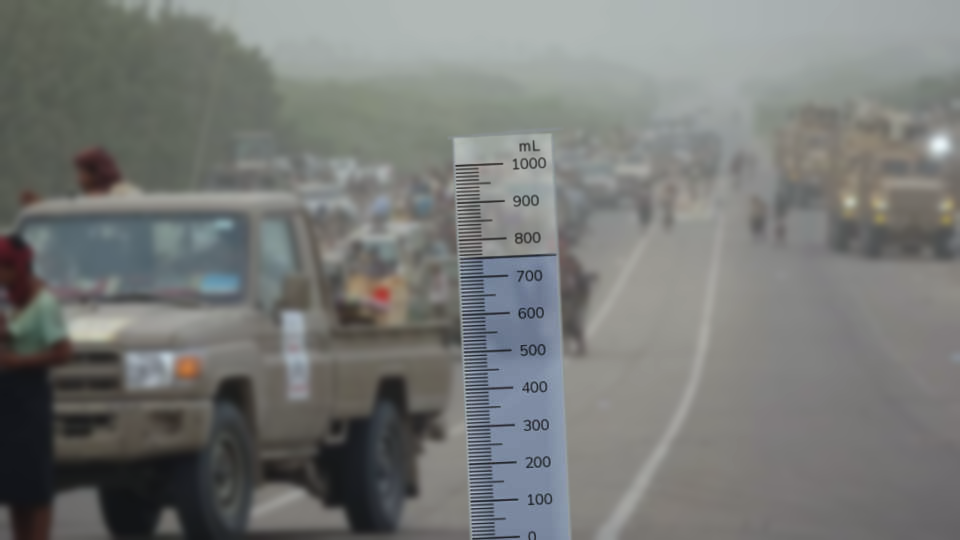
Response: 750 mL
